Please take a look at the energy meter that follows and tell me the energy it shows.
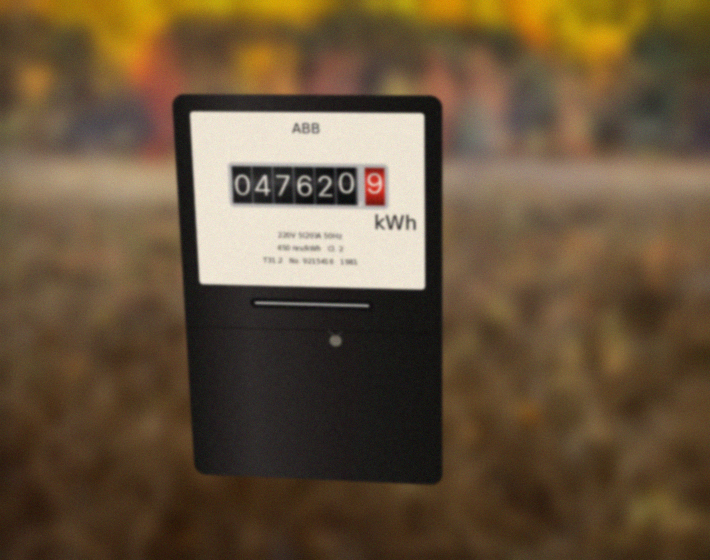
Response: 47620.9 kWh
